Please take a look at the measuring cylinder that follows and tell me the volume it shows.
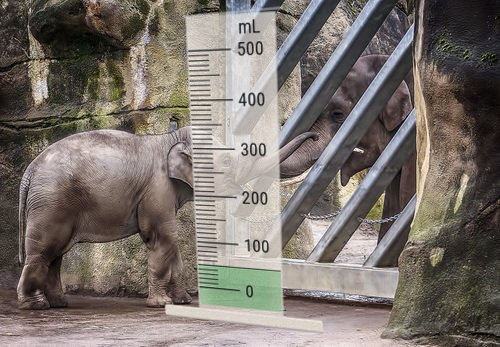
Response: 50 mL
